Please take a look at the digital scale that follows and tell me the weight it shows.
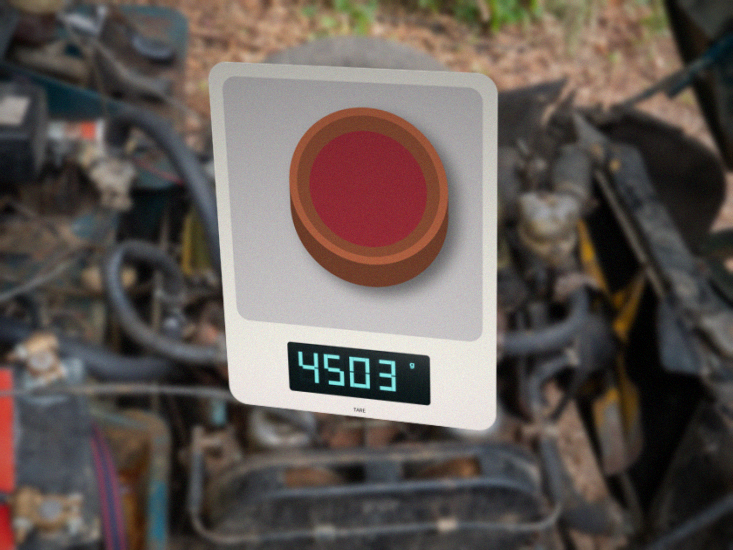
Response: 4503 g
